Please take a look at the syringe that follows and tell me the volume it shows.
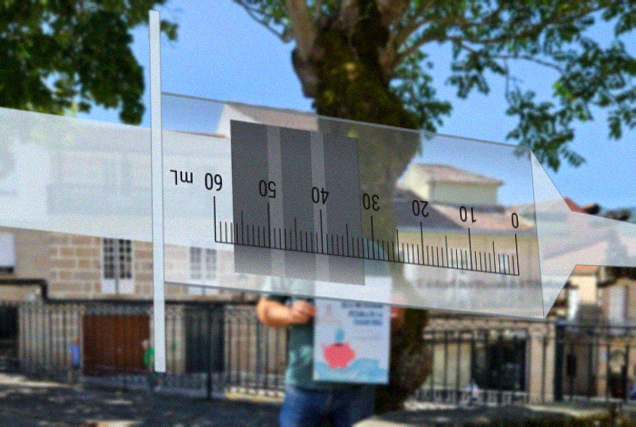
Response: 32 mL
